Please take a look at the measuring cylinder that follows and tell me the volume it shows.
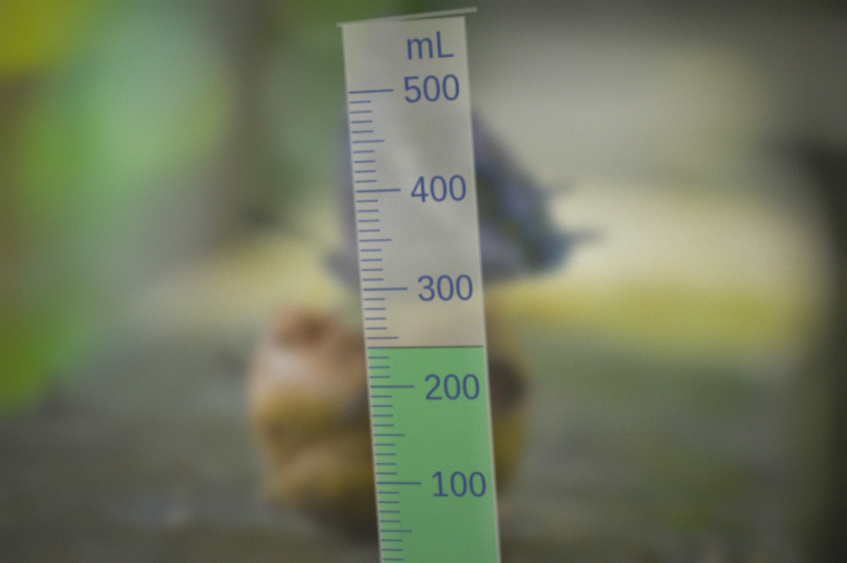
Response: 240 mL
